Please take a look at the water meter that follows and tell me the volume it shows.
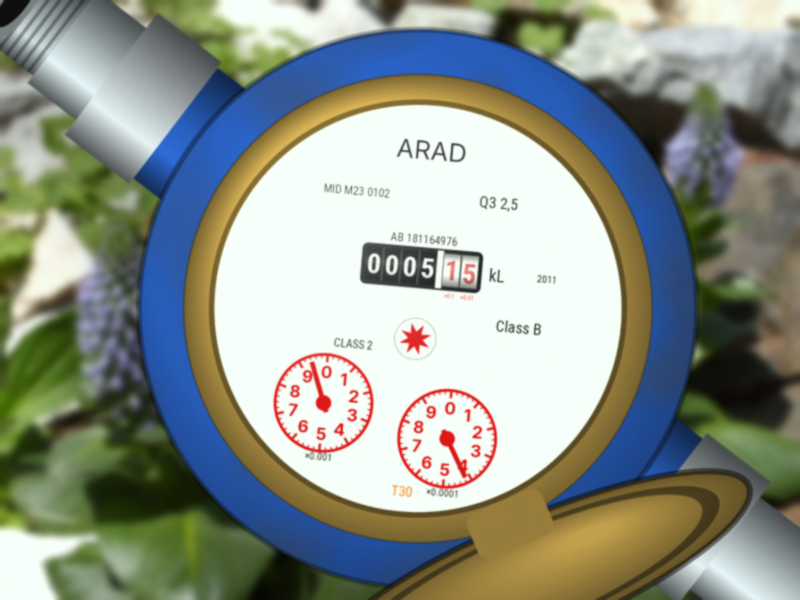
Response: 5.1494 kL
